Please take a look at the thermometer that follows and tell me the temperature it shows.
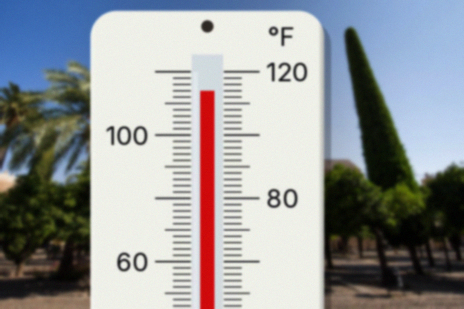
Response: 114 °F
